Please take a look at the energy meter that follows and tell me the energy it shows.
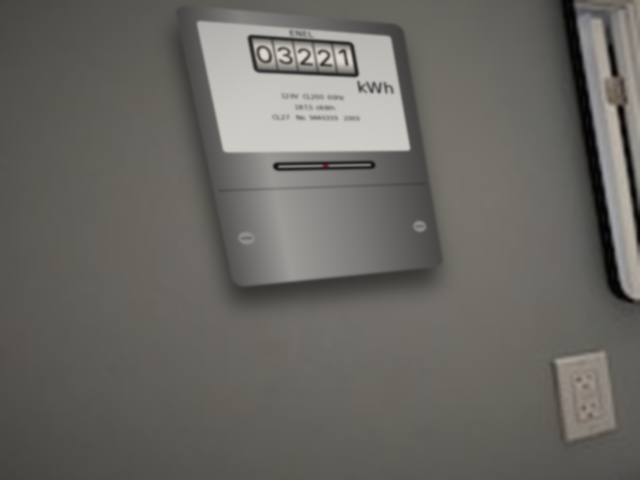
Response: 3221 kWh
